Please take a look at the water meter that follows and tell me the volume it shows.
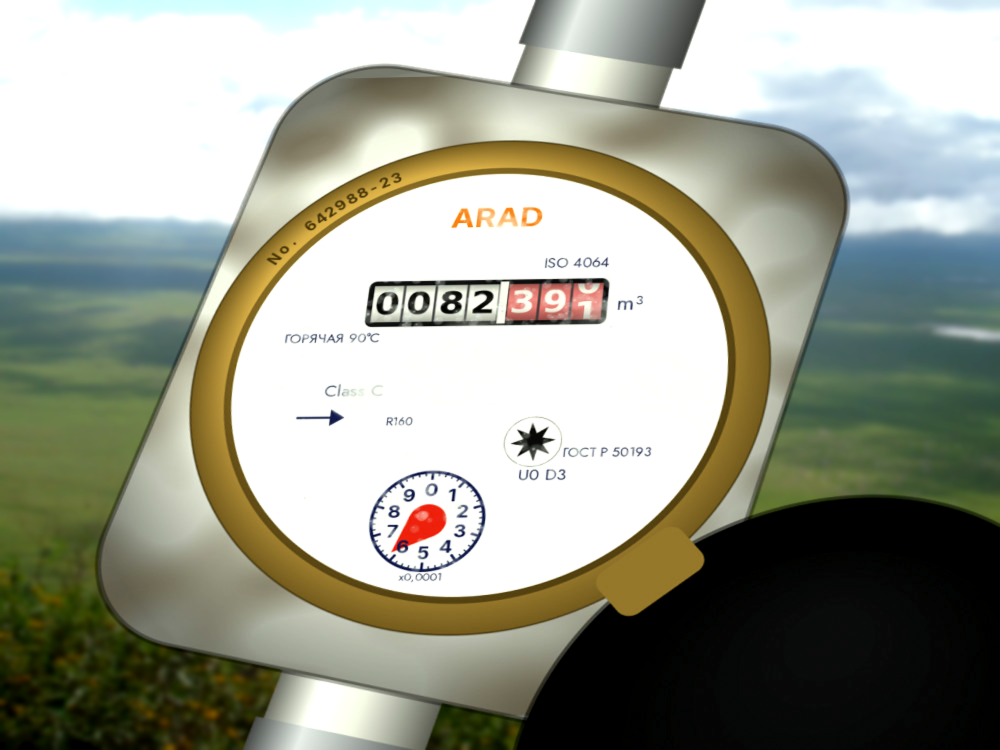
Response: 82.3906 m³
